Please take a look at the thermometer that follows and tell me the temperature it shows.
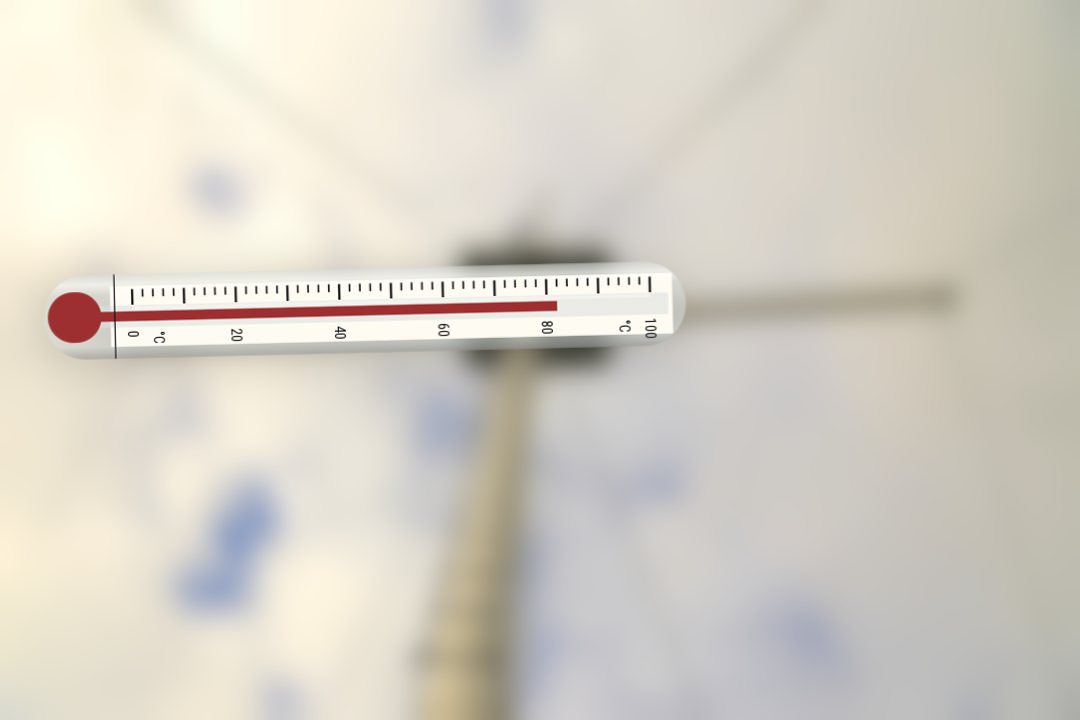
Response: 82 °C
